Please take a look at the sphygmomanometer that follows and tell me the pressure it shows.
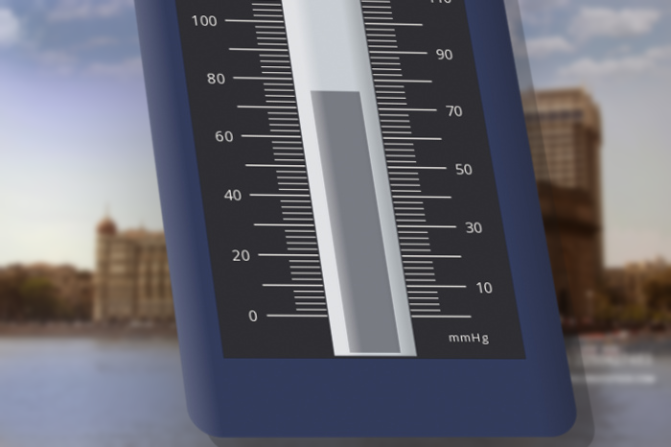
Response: 76 mmHg
